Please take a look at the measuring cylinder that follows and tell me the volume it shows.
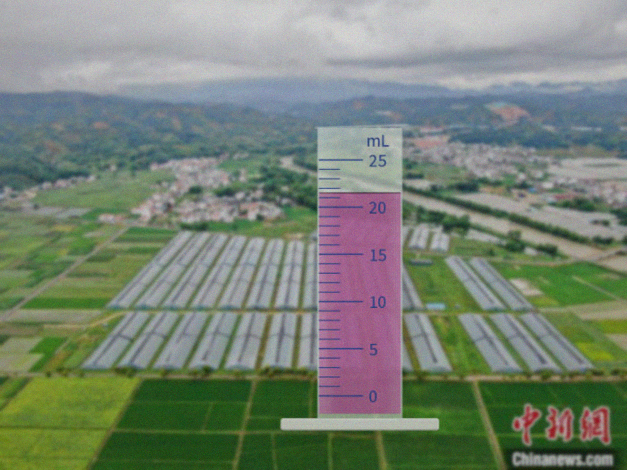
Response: 21.5 mL
